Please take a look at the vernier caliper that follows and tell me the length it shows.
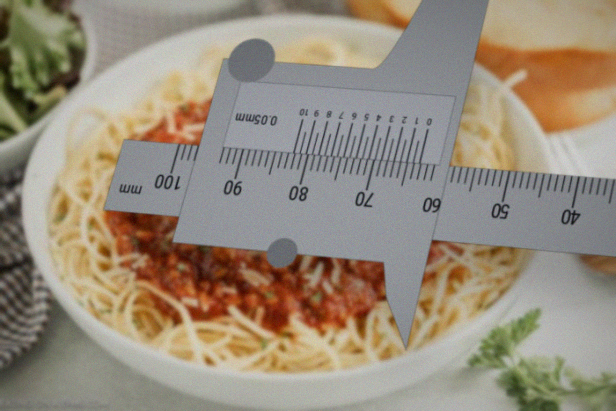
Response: 63.2 mm
